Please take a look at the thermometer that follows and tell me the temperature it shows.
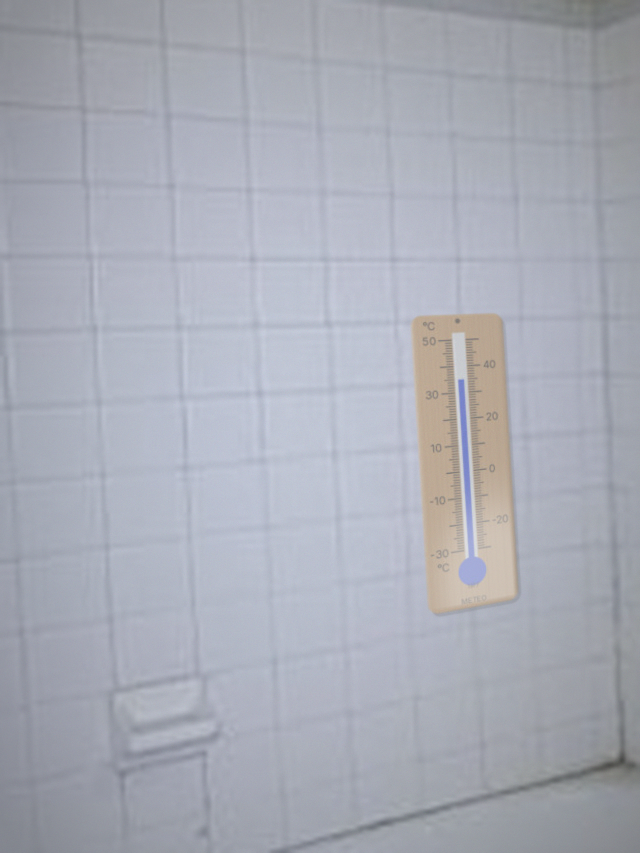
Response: 35 °C
